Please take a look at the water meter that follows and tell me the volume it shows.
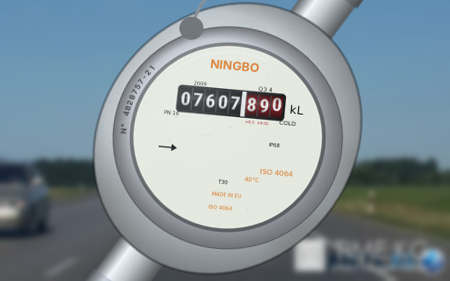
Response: 7607.890 kL
